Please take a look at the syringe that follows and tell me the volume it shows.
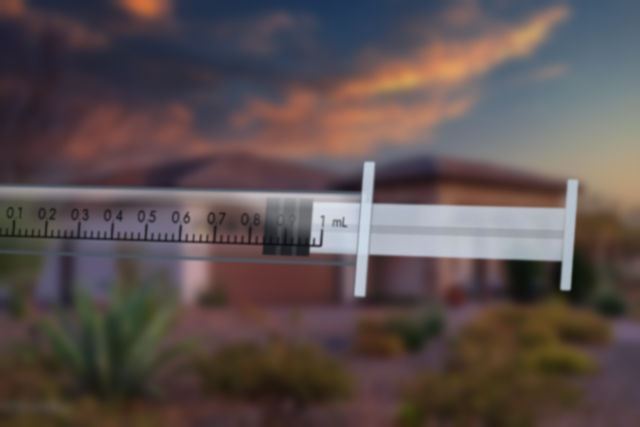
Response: 0.84 mL
